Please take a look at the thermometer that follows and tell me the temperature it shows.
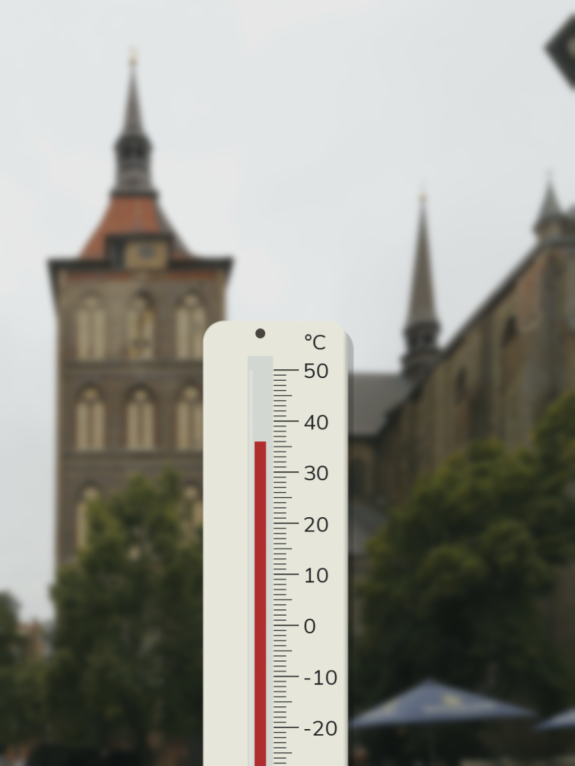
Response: 36 °C
